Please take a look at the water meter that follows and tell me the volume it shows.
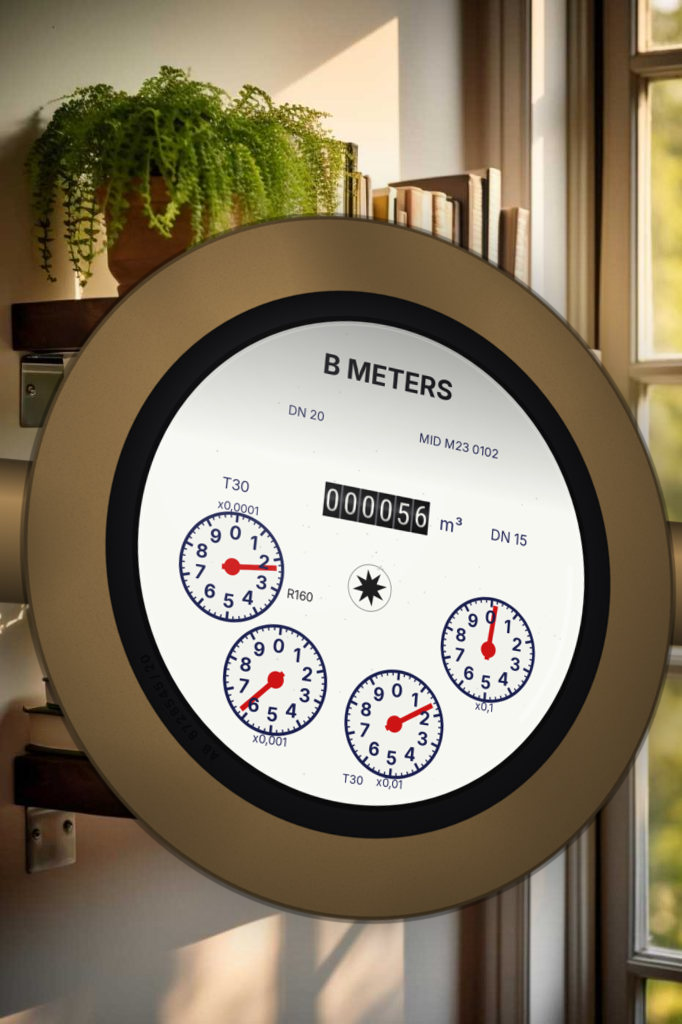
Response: 56.0162 m³
